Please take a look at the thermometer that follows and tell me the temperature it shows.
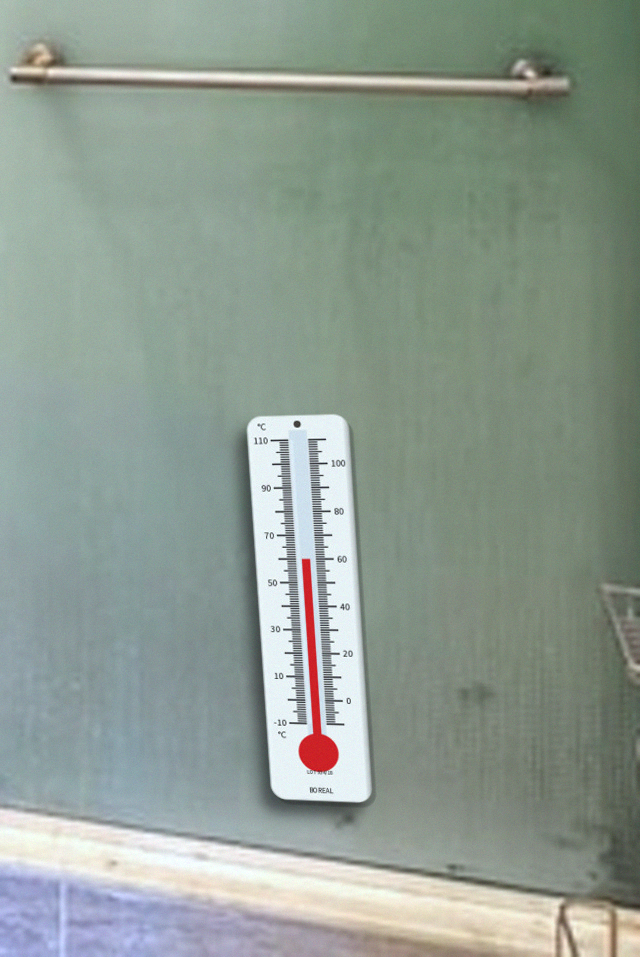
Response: 60 °C
